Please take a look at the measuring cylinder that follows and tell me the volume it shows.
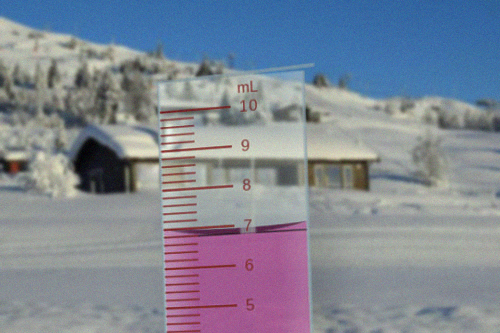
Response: 6.8 mL
